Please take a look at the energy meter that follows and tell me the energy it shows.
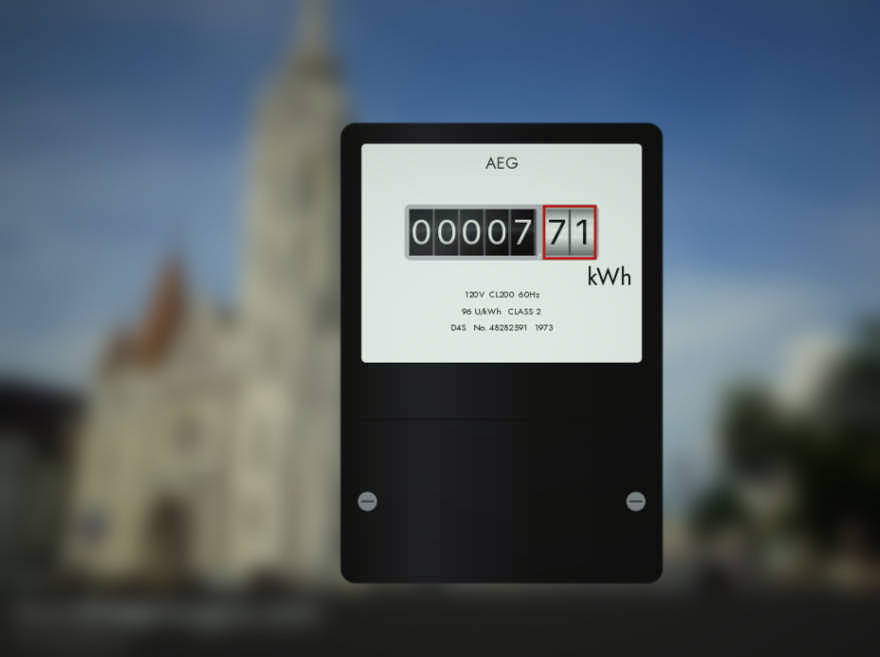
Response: 7.71 kWh
